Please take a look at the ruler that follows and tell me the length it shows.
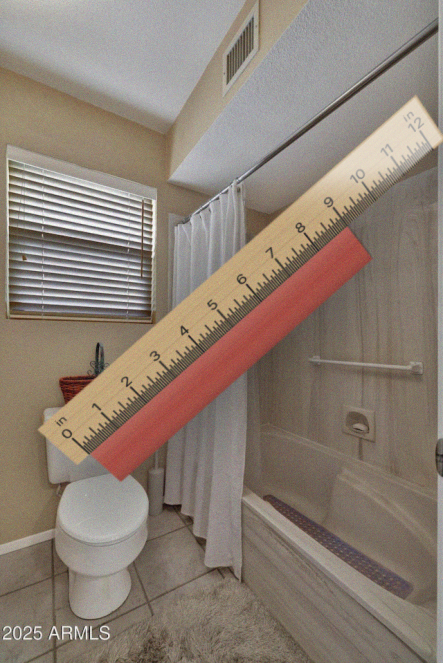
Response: 9 in
